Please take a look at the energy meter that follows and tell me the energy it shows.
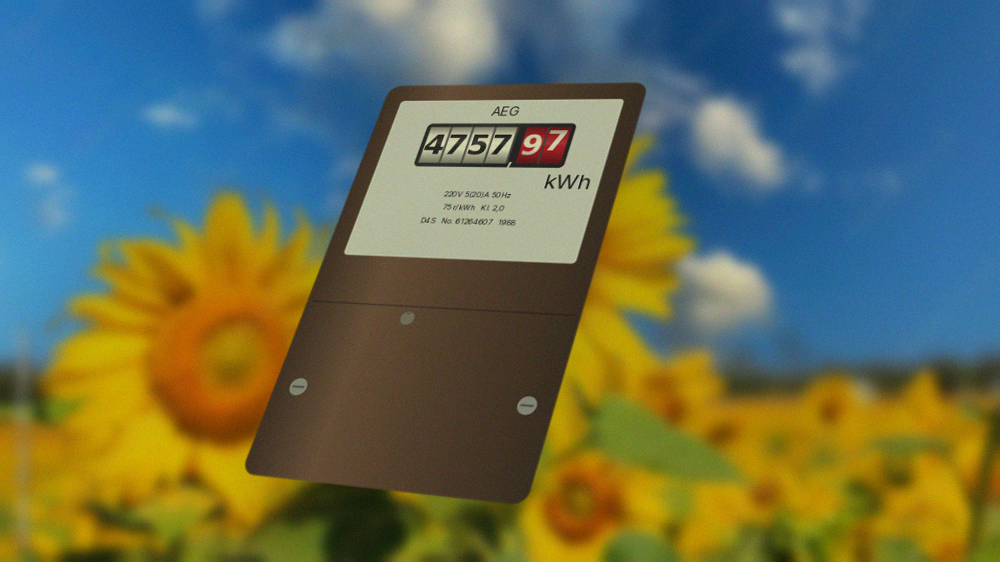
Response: 4757.97 kWh
